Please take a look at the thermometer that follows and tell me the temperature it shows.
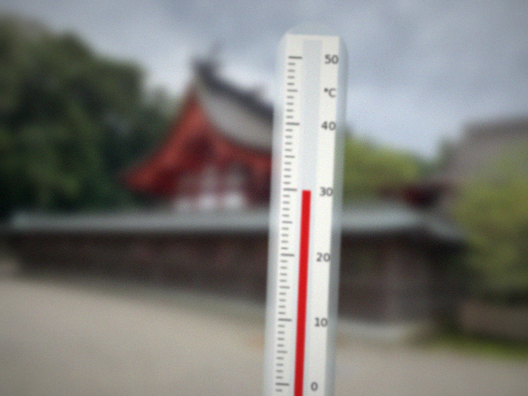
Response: 30 °C
